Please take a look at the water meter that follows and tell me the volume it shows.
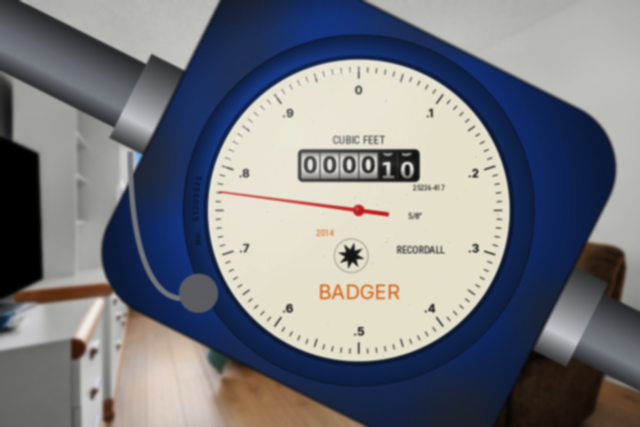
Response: 9.77 ft³
